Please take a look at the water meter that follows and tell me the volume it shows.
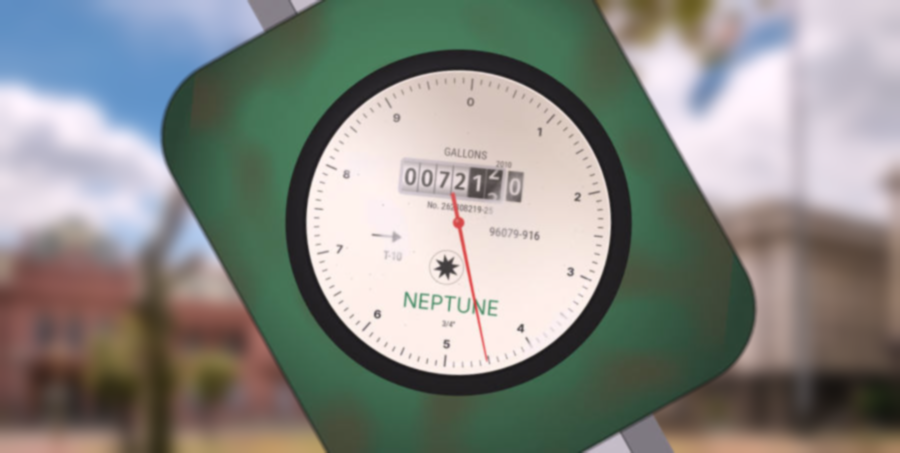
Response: 72124.5 gal
